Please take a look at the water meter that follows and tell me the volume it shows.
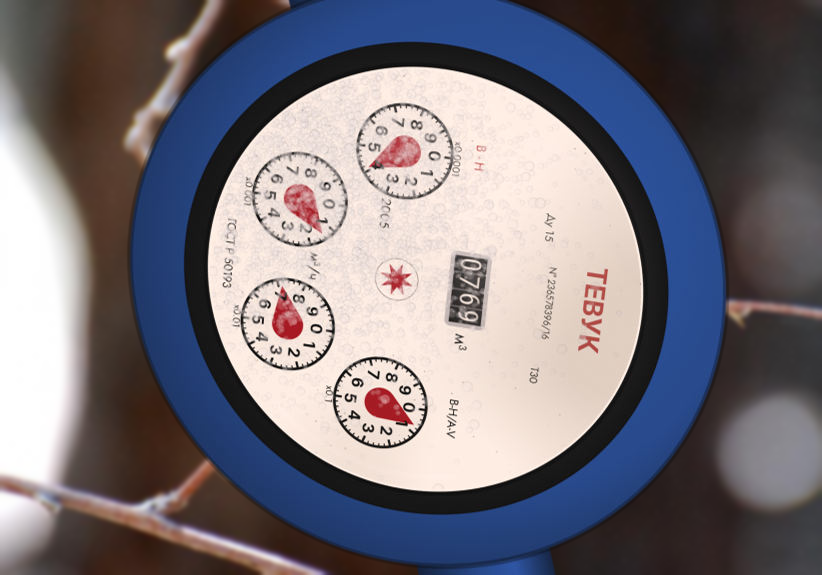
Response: 769.0714 m³
